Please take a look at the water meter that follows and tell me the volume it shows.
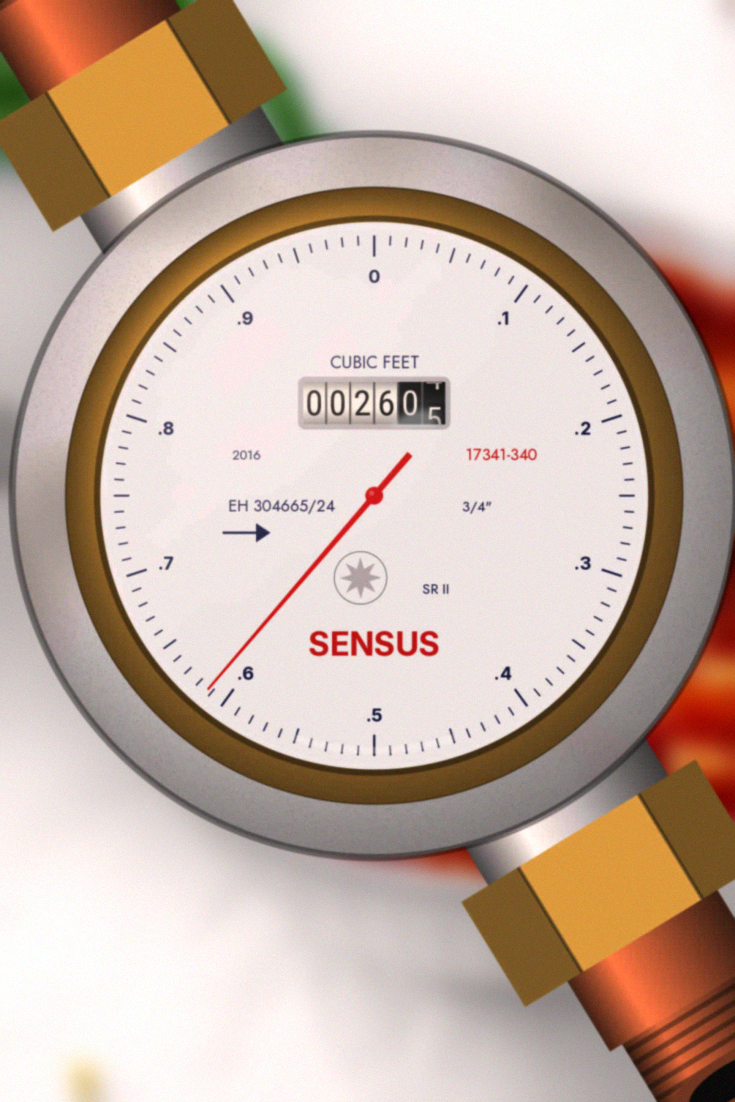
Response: 2604.61 ft³
